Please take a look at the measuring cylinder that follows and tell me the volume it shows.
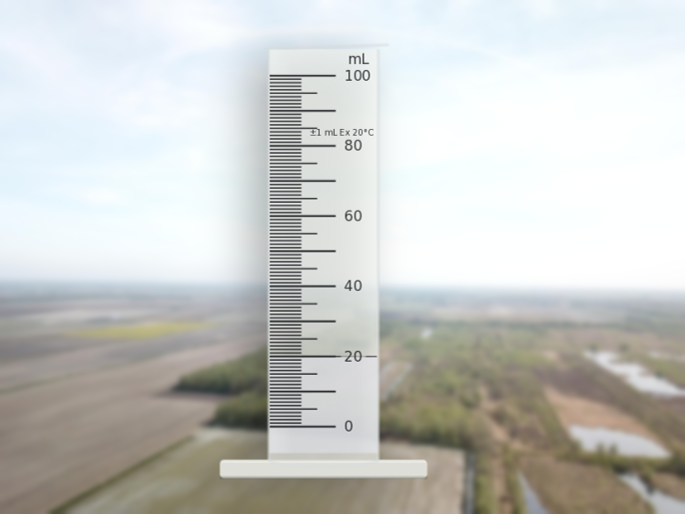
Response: 20 mL
